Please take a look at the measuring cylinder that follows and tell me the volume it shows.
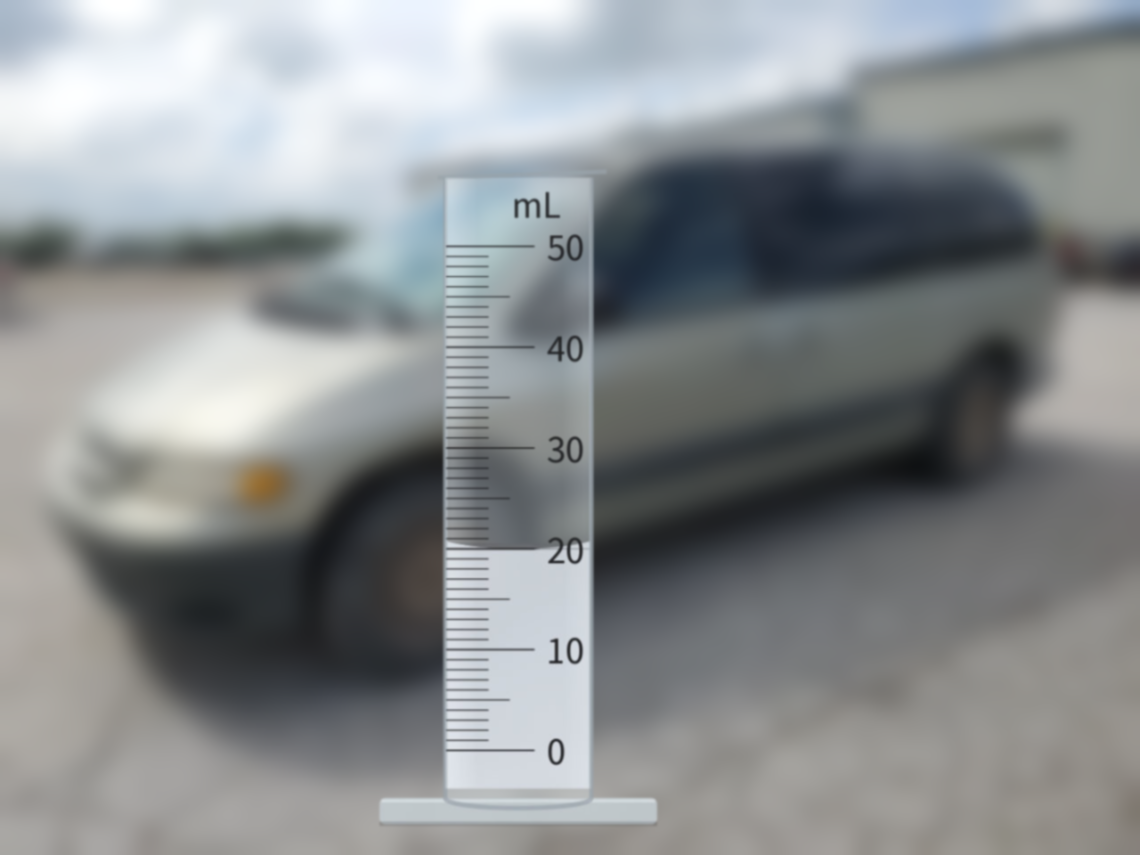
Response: 20 mL
